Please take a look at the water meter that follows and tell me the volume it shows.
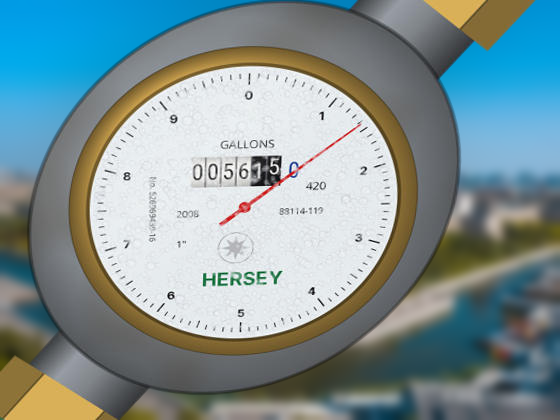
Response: 56151.4 gal
